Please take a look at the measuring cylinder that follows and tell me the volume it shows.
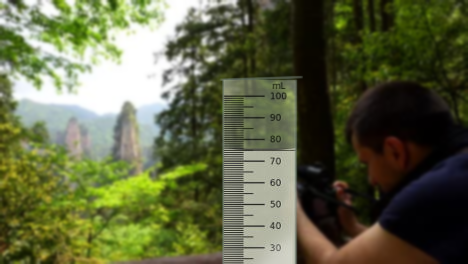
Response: 75 mL
